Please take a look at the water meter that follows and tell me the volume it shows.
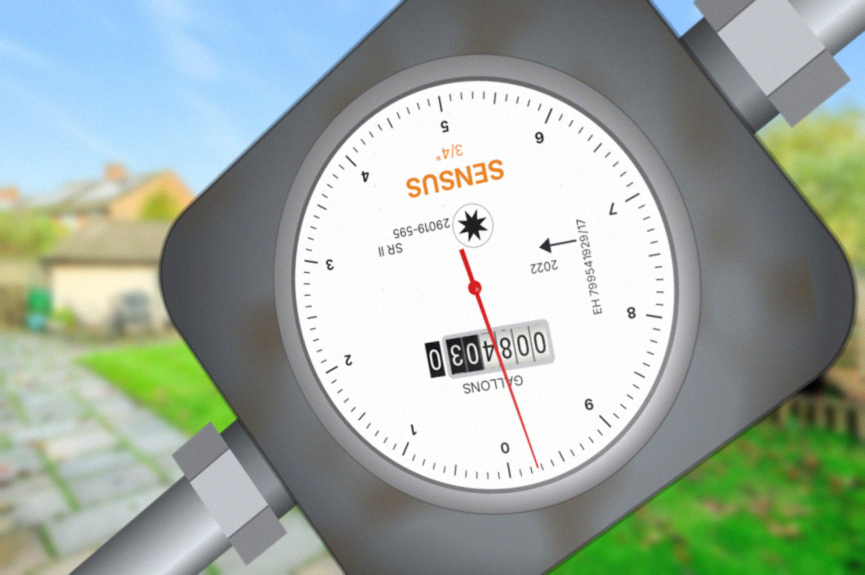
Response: 84029.7 gal
